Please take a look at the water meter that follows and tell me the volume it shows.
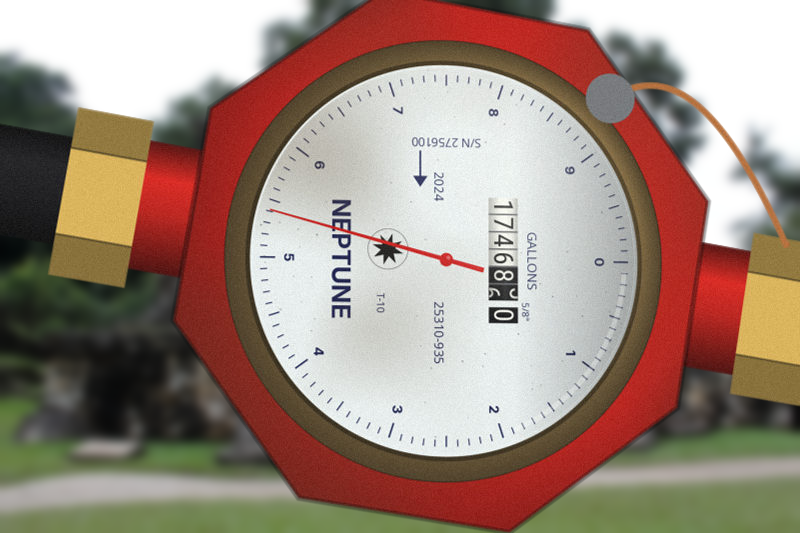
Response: 1746855.4 gal
